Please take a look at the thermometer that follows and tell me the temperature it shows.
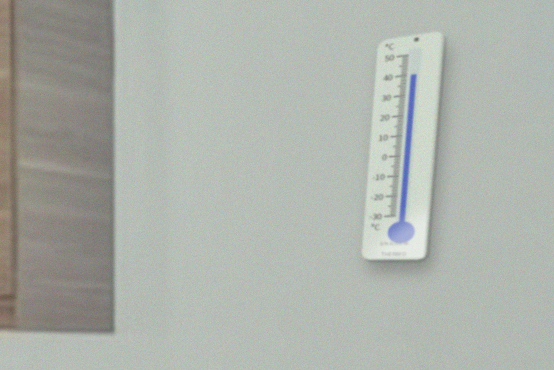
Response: 40 °C
